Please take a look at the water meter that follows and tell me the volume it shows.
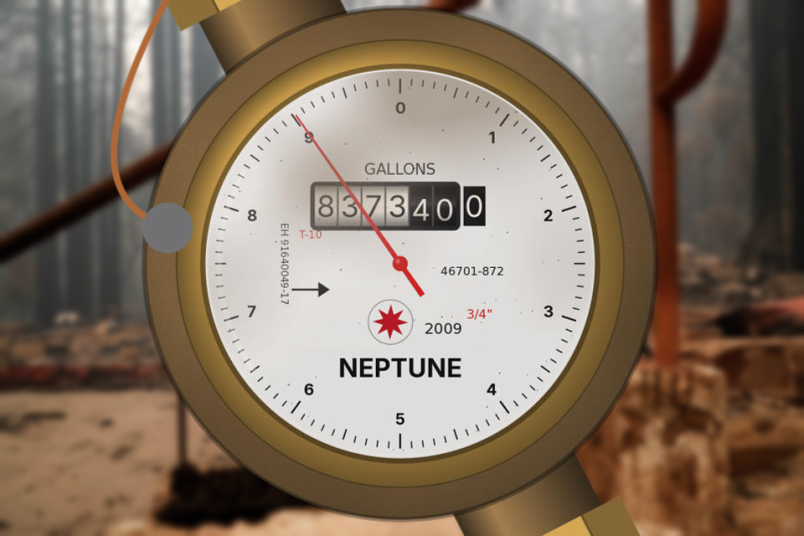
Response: 8373399.0 gal
